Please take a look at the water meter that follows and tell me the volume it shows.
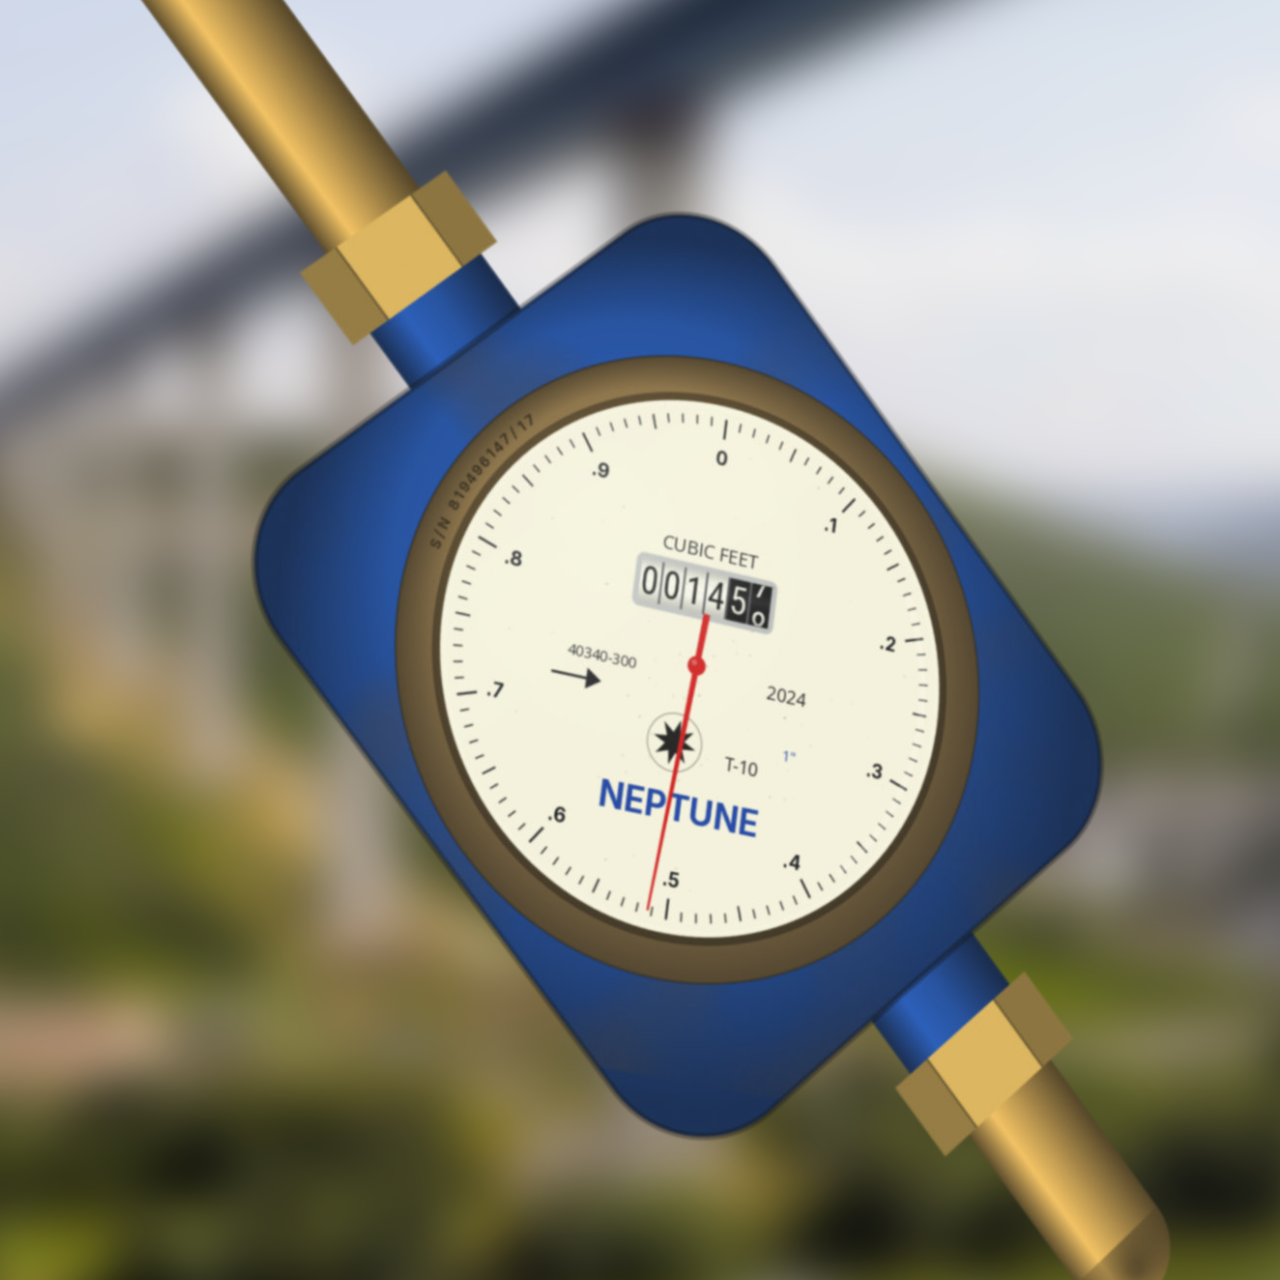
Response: 1457.51 ft³
